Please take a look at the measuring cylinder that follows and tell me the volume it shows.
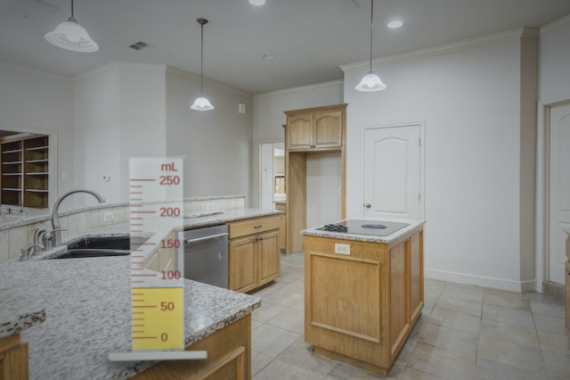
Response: 80 mL
